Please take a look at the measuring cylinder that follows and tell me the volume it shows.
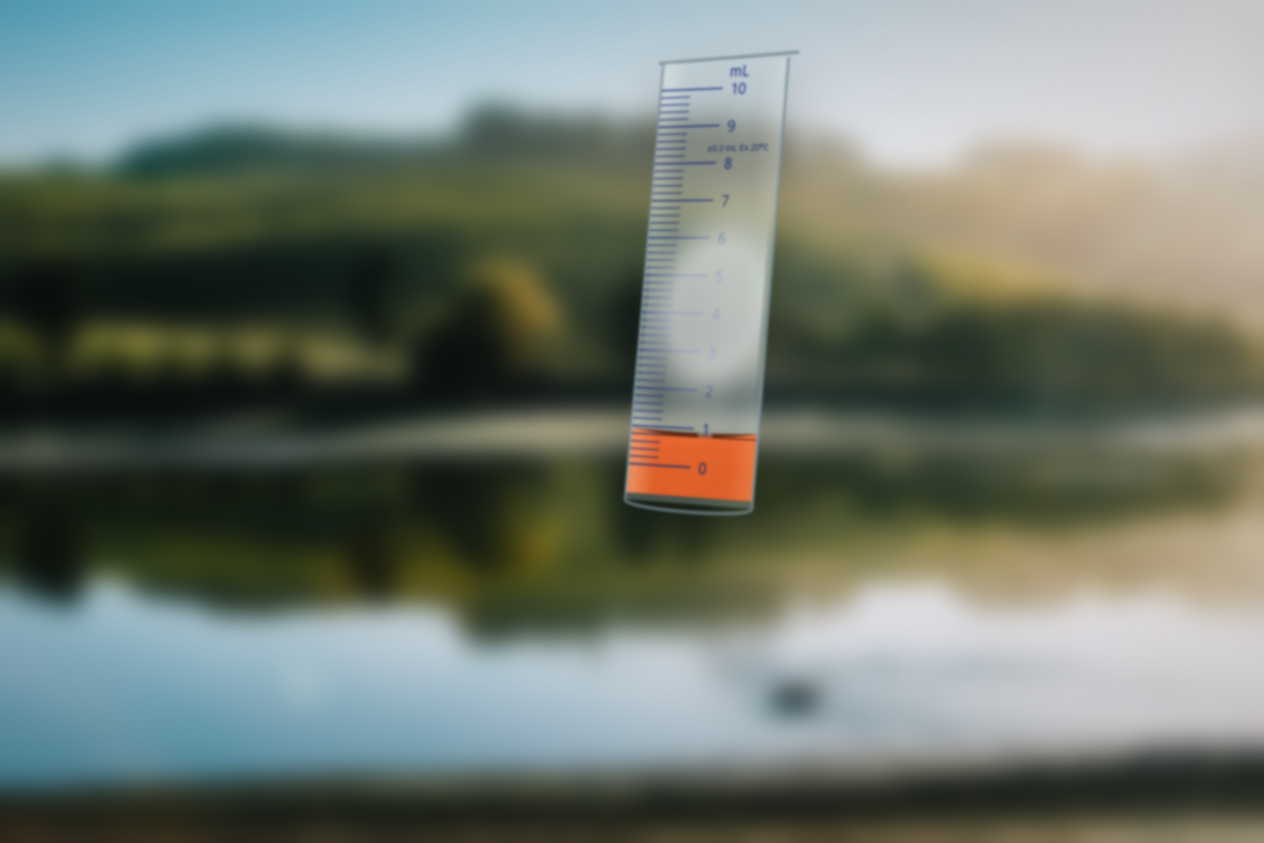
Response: 0.8 mL
